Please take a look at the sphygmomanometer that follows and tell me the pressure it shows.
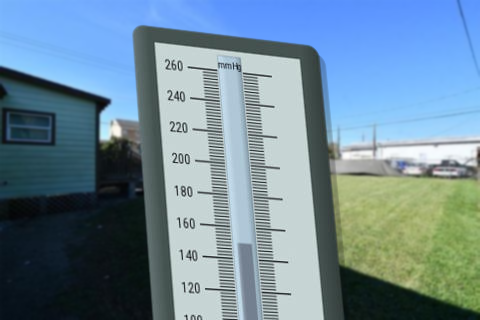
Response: 150 mmHg
